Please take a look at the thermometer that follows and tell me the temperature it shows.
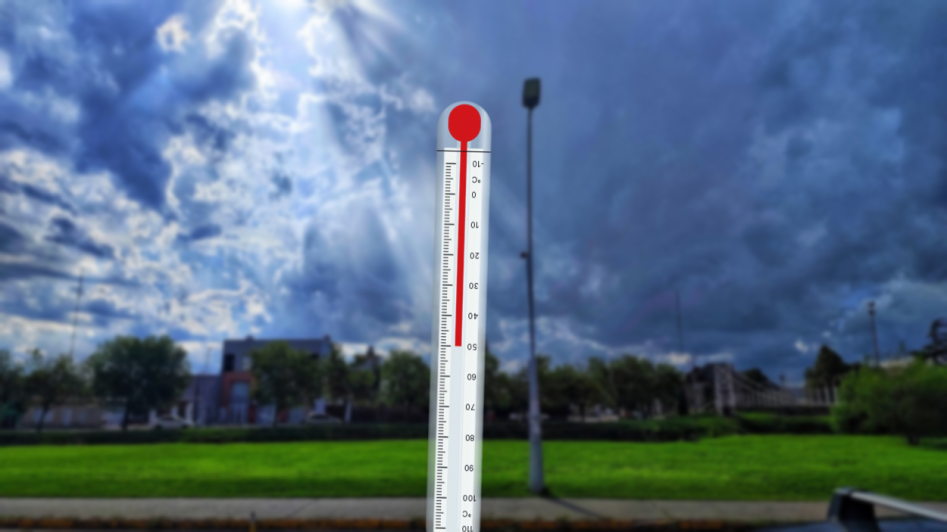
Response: 50 °C
